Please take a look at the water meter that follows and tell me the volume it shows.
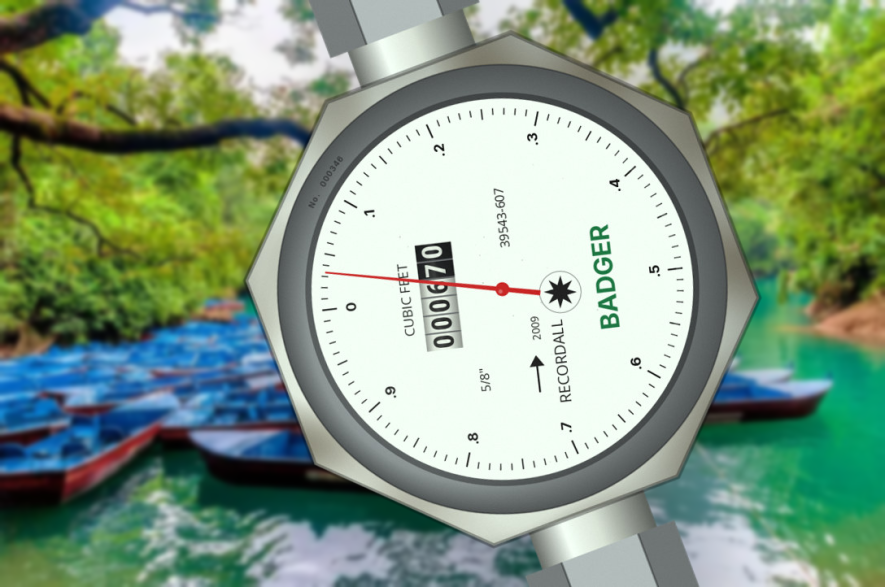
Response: 670.03 ft³
